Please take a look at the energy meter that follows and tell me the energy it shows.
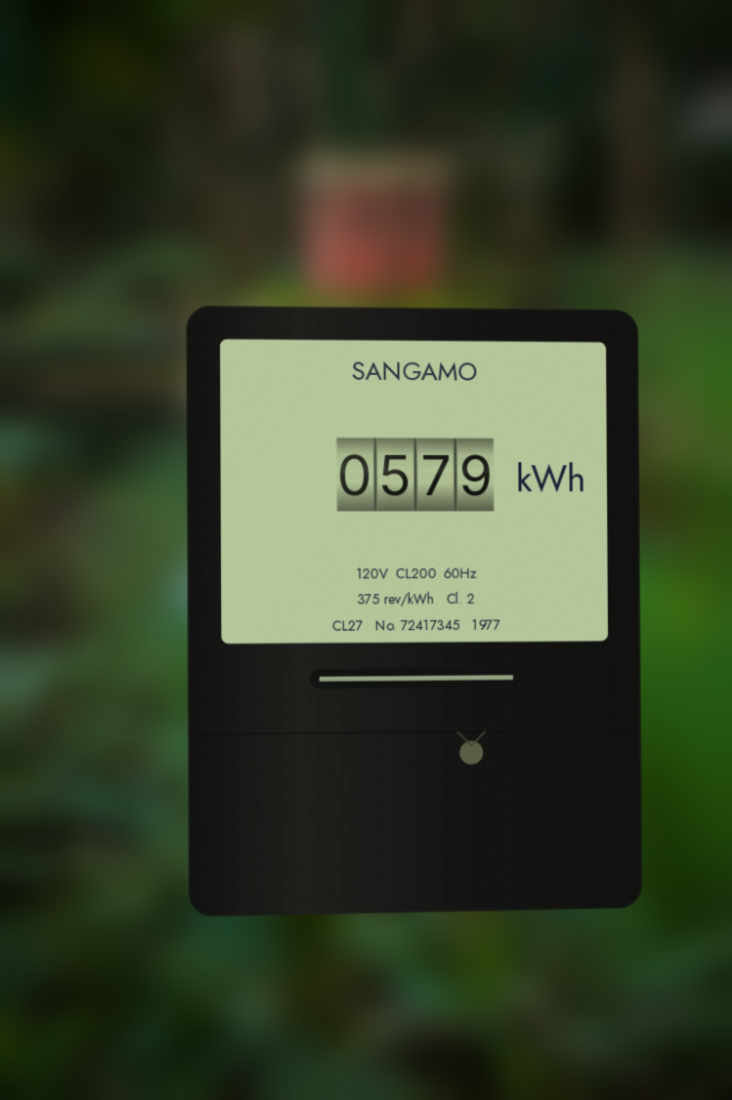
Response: 579 kWh
